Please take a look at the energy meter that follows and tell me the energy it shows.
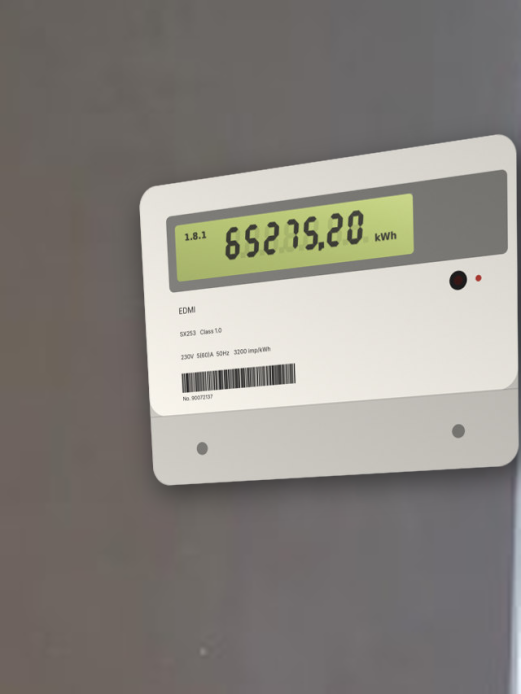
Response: 65275.20 kWh
